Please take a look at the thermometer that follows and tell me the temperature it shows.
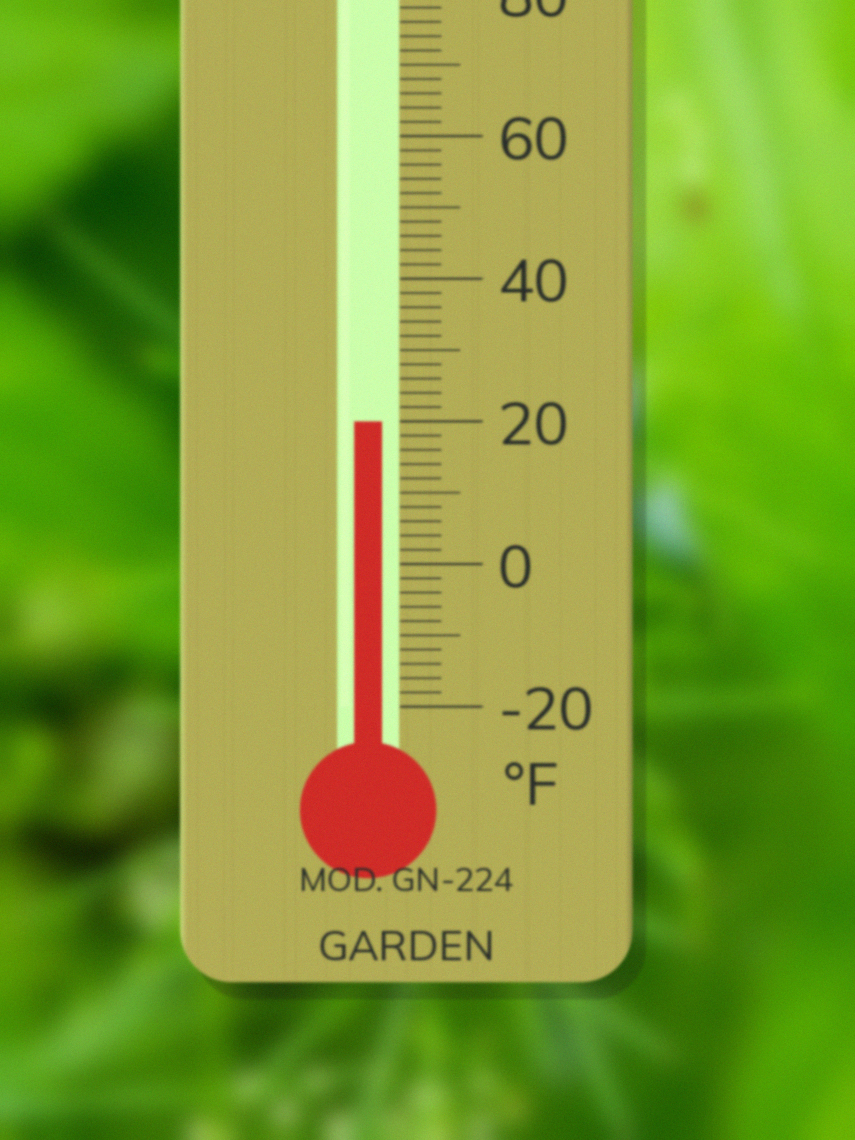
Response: 20 °F
